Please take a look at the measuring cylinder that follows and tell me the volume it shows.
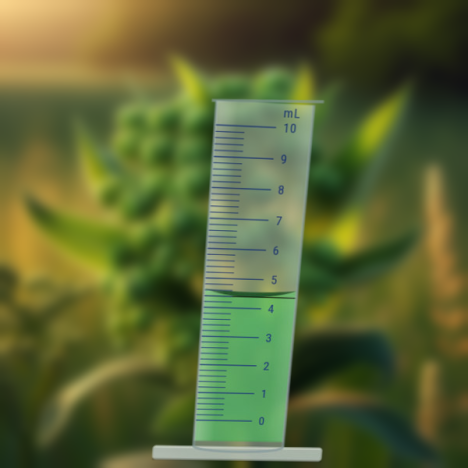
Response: 4.4 mL
